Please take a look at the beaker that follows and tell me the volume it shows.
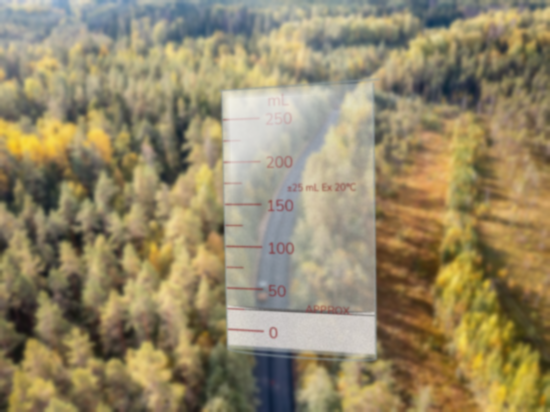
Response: 25 mL
